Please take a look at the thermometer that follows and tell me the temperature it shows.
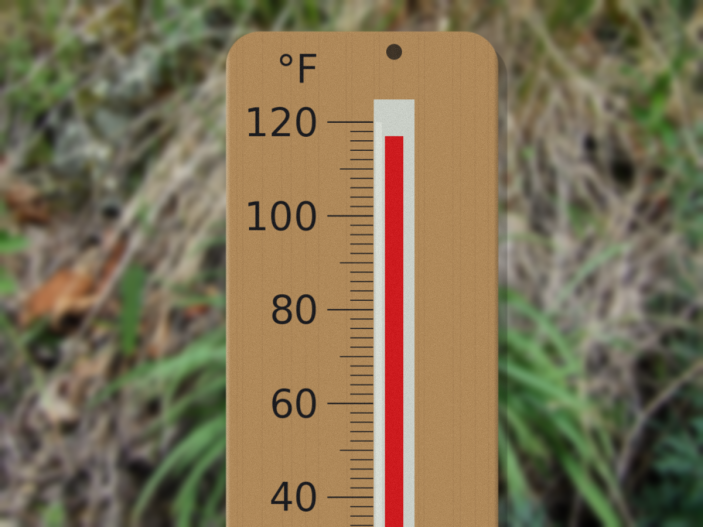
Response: 117 °F
